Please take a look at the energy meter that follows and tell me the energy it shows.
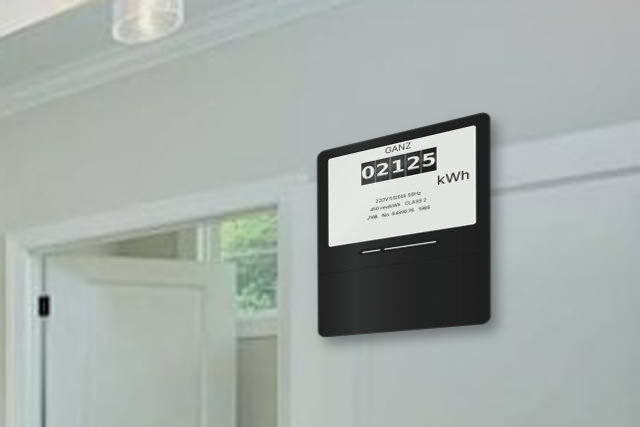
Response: 2125 kWh
